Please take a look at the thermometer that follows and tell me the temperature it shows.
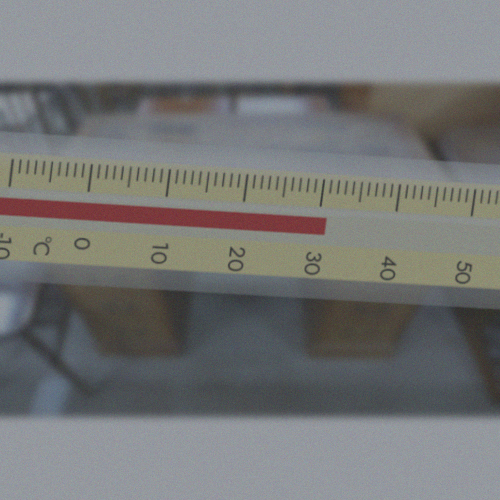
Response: 31 °C
